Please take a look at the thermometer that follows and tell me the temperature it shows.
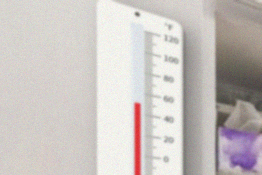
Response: 50 °F
